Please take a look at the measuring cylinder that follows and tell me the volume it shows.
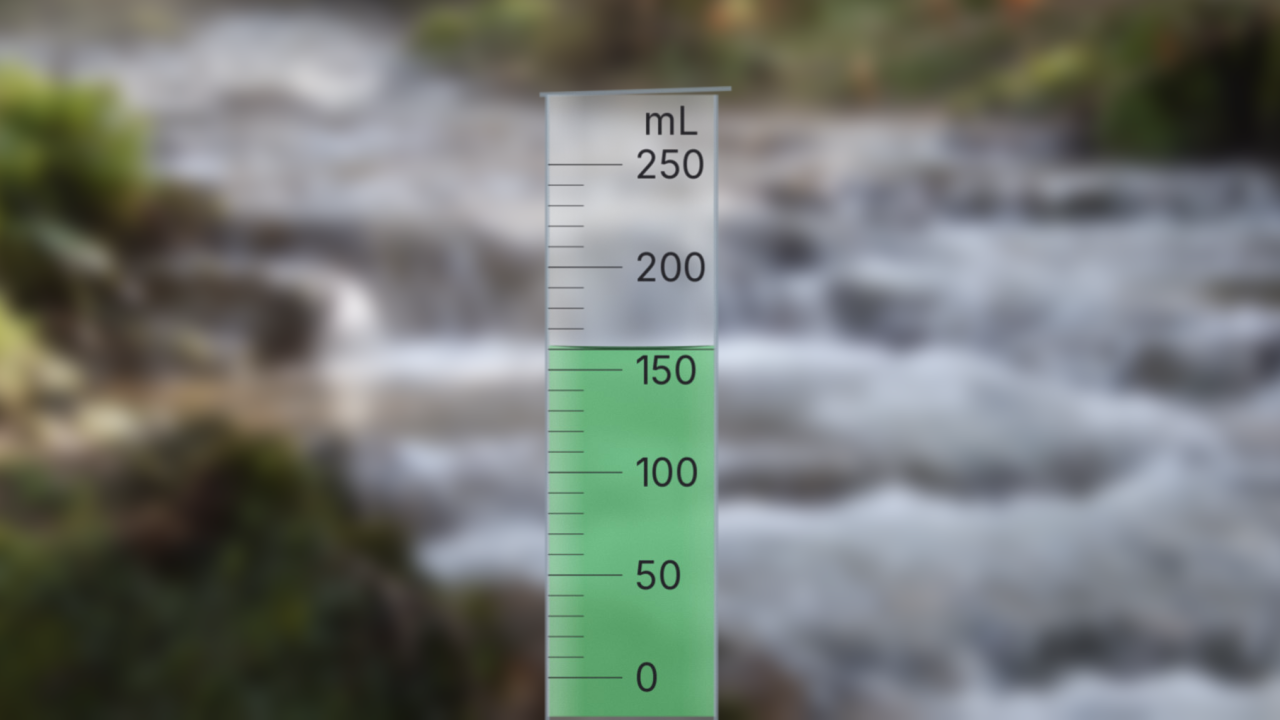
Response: 160 mL
